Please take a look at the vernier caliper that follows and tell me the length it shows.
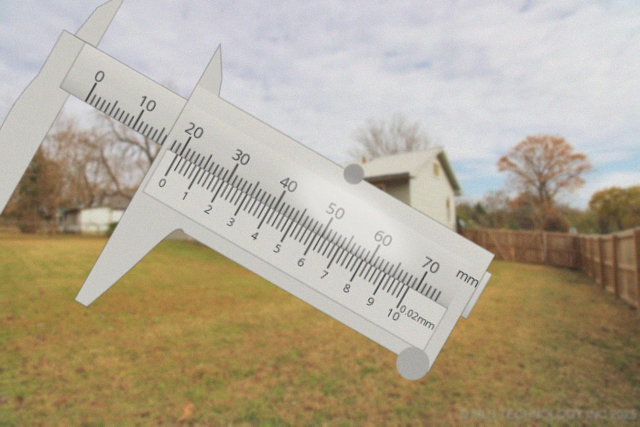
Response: 19.5 mm
